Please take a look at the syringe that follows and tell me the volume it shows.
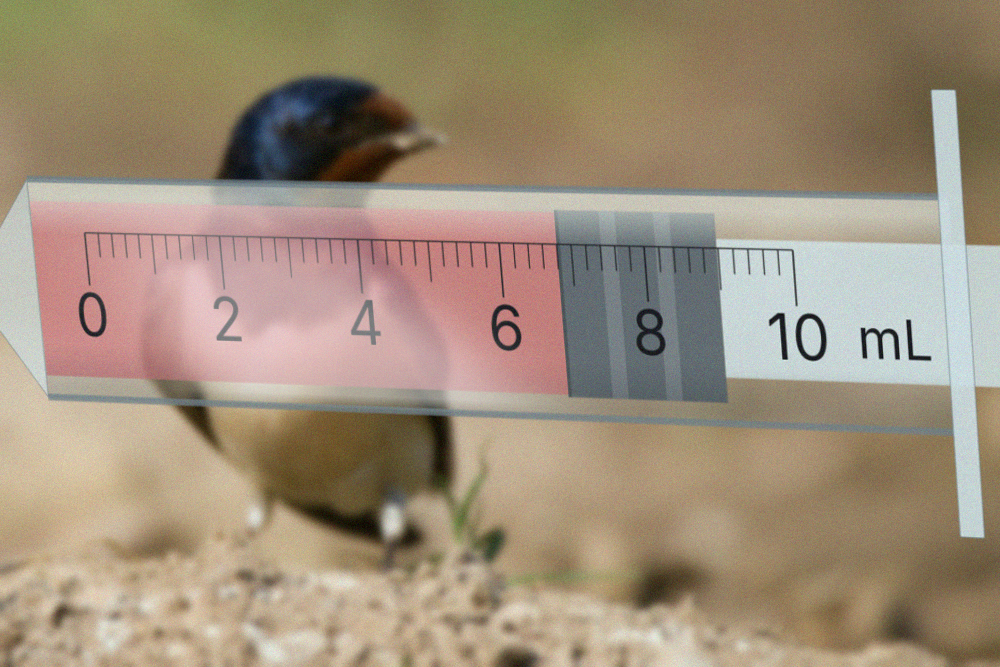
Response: 6.8 mL
